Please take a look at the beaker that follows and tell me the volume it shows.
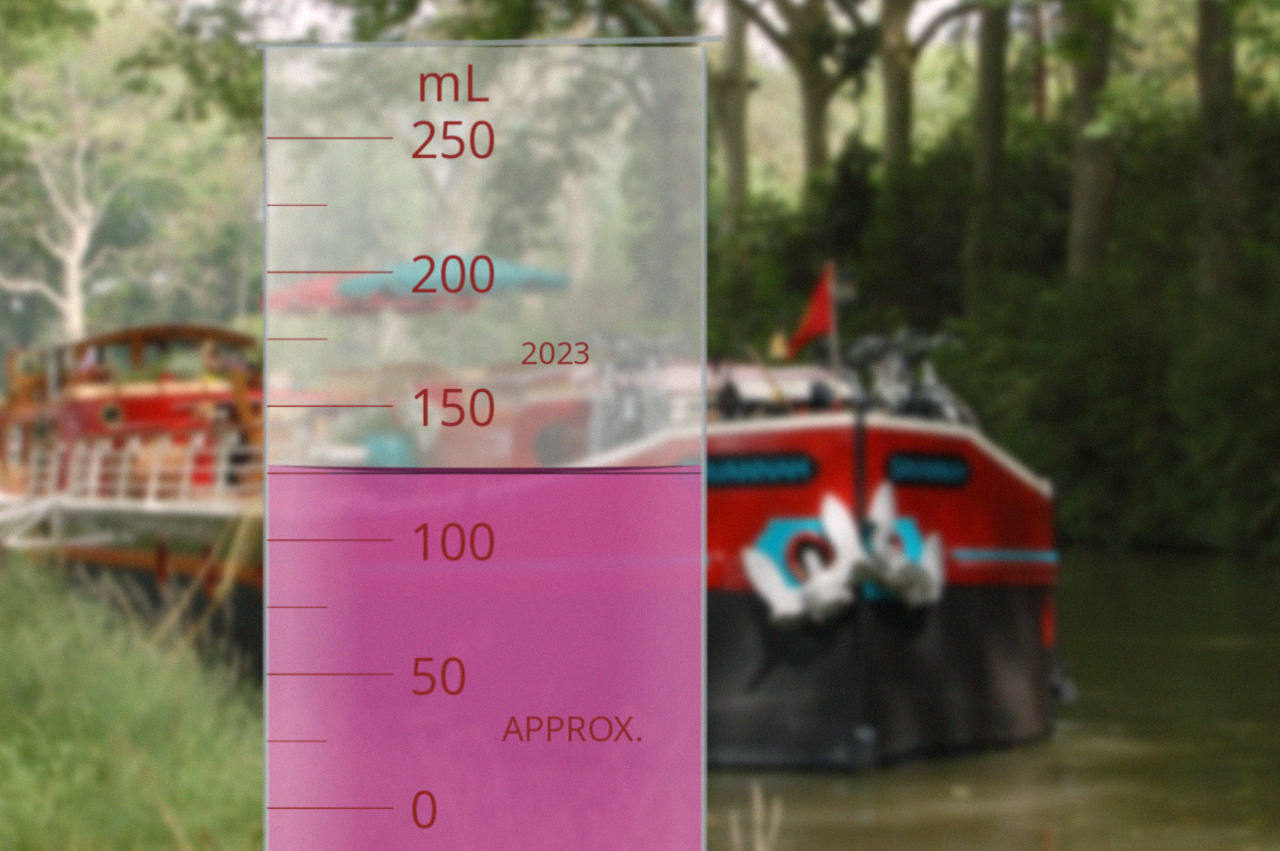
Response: 125 mL
